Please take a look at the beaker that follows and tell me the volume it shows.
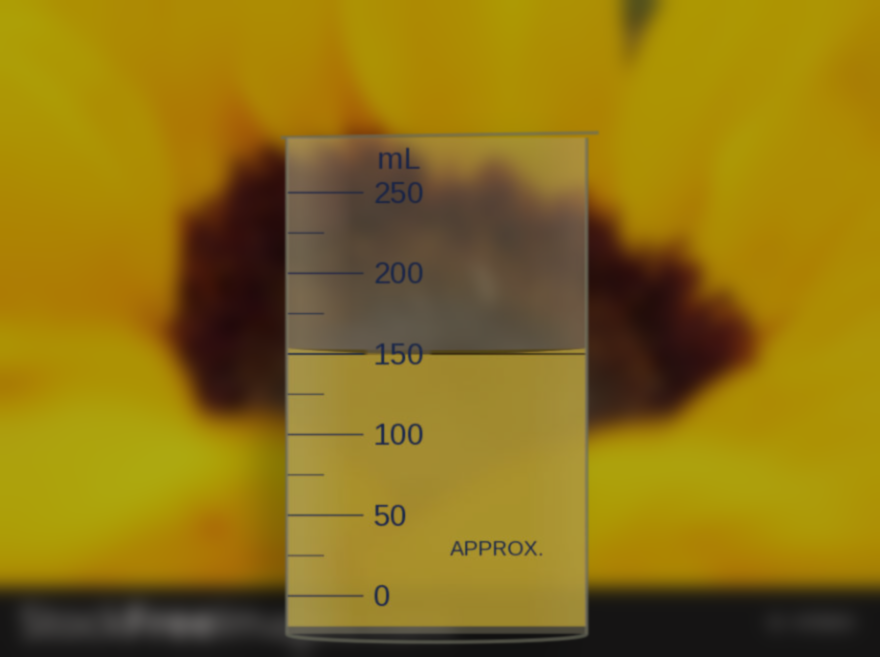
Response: 150 mL
